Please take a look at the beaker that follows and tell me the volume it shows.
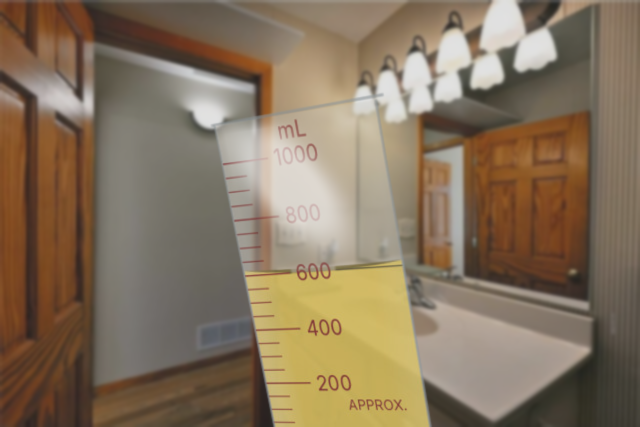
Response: 600 mL
